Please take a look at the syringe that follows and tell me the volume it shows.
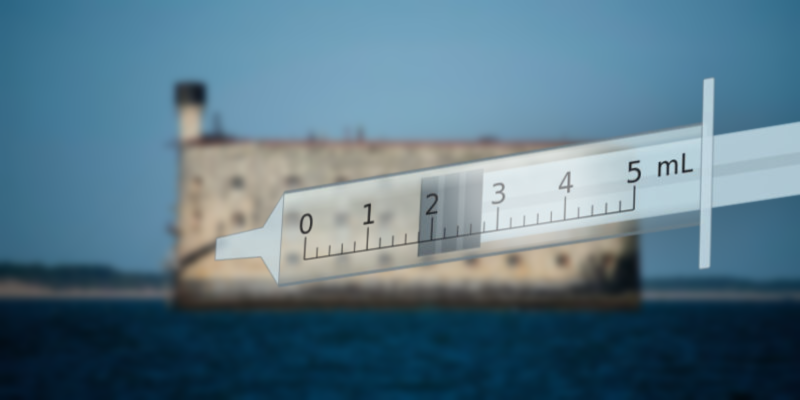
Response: 1.8 mL
